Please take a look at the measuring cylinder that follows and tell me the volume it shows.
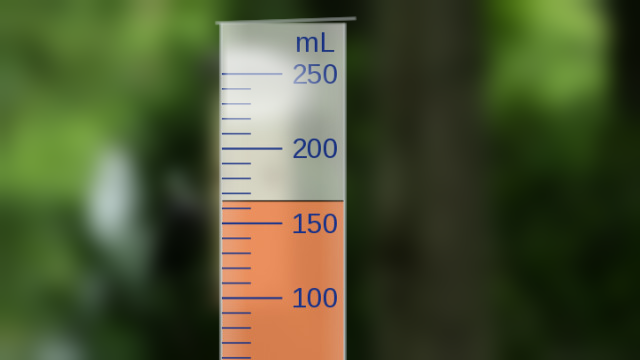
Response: 165 mL
